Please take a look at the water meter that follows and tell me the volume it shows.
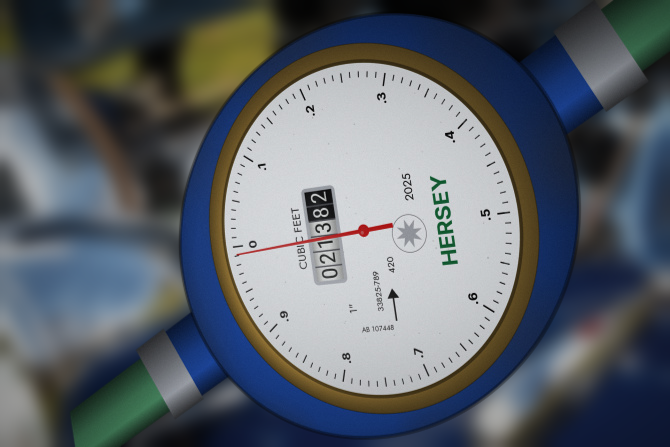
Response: 21381.99 ft³
